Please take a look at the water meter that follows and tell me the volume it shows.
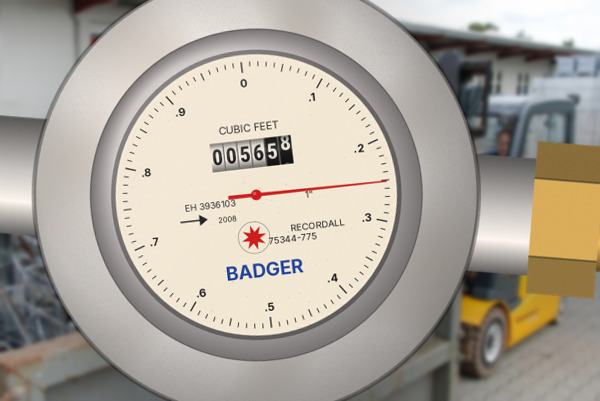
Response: 5658.25 ft³
